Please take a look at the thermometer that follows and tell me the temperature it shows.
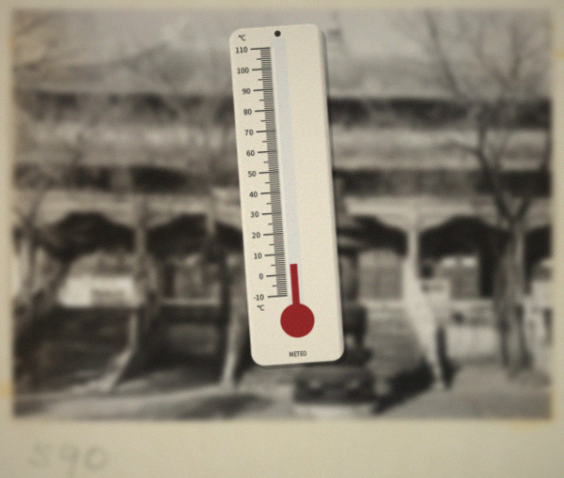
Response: 5 °C
